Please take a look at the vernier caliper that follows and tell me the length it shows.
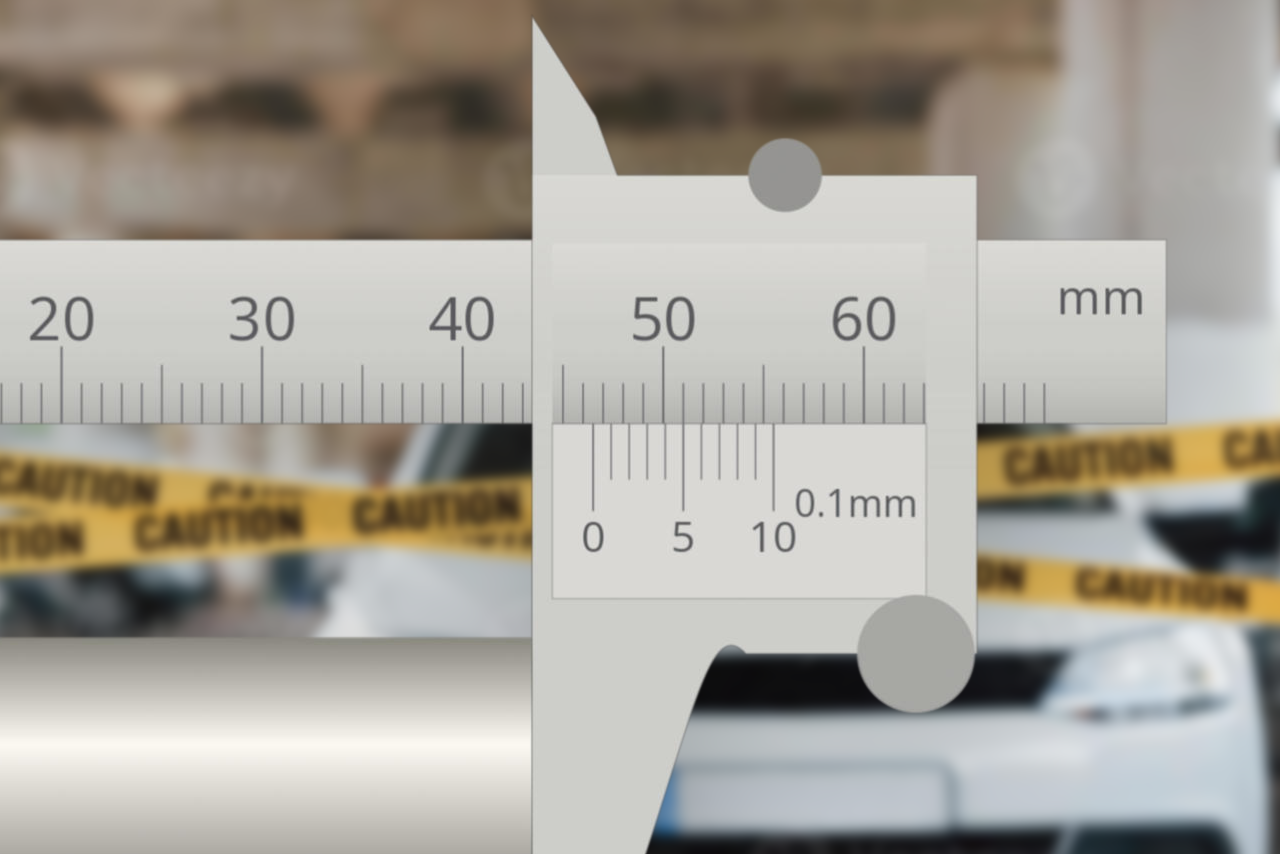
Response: 46.5 mm
